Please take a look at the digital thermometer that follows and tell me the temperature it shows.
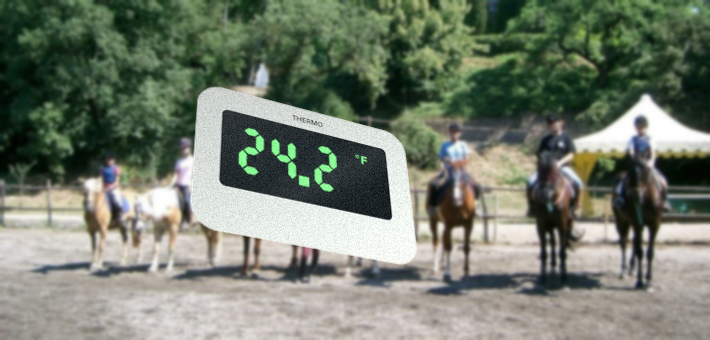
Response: 24.2 °F
